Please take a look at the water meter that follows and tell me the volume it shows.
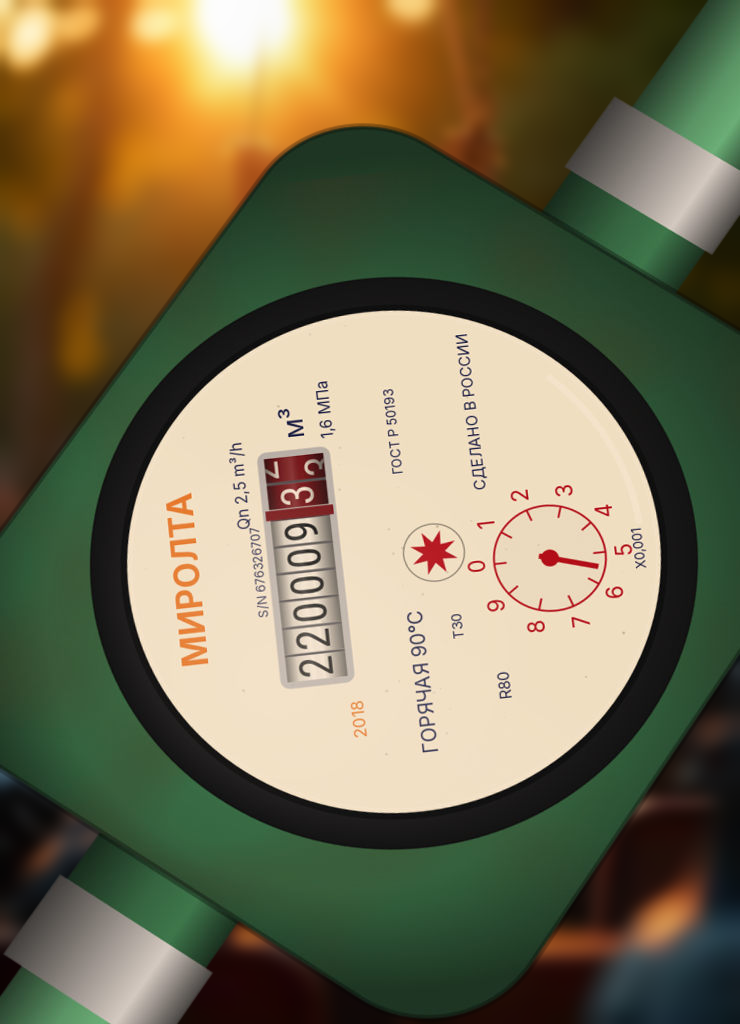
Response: 220009.325 m³
